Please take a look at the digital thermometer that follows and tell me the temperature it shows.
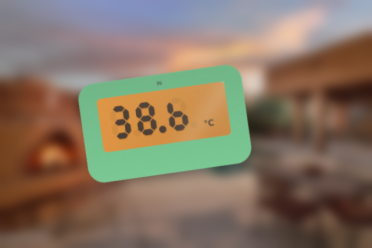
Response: 38.6 °C
